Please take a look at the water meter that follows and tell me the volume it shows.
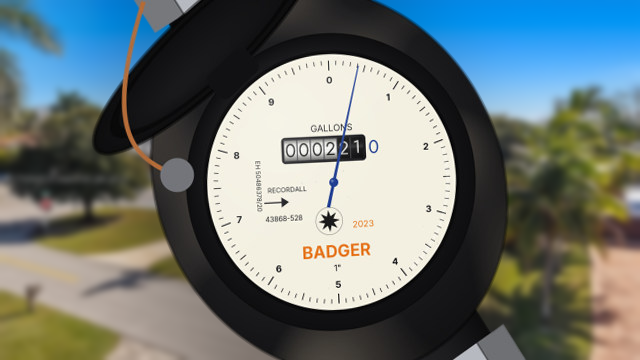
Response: 2210.4 gal
